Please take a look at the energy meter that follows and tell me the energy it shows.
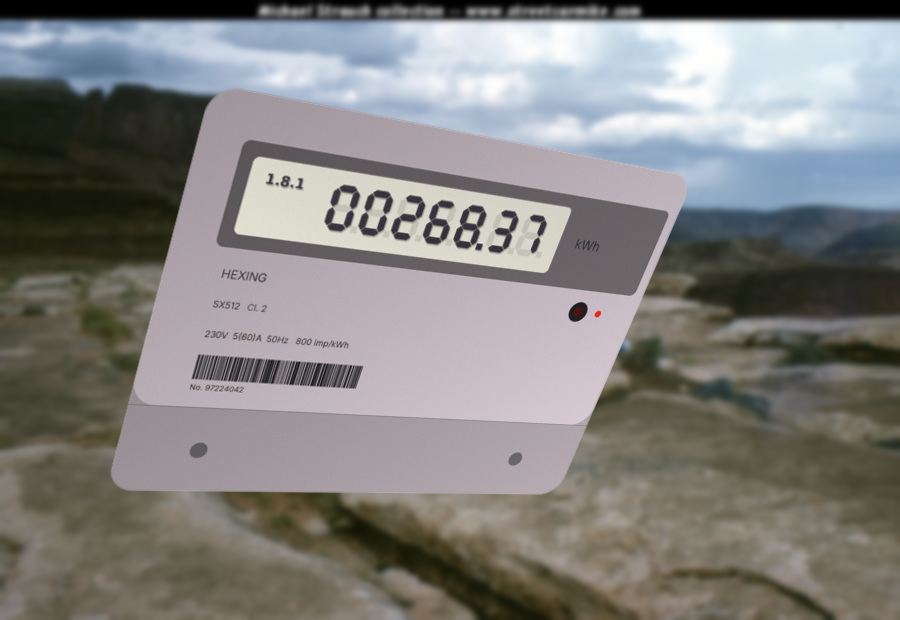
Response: 268.37 kWh
